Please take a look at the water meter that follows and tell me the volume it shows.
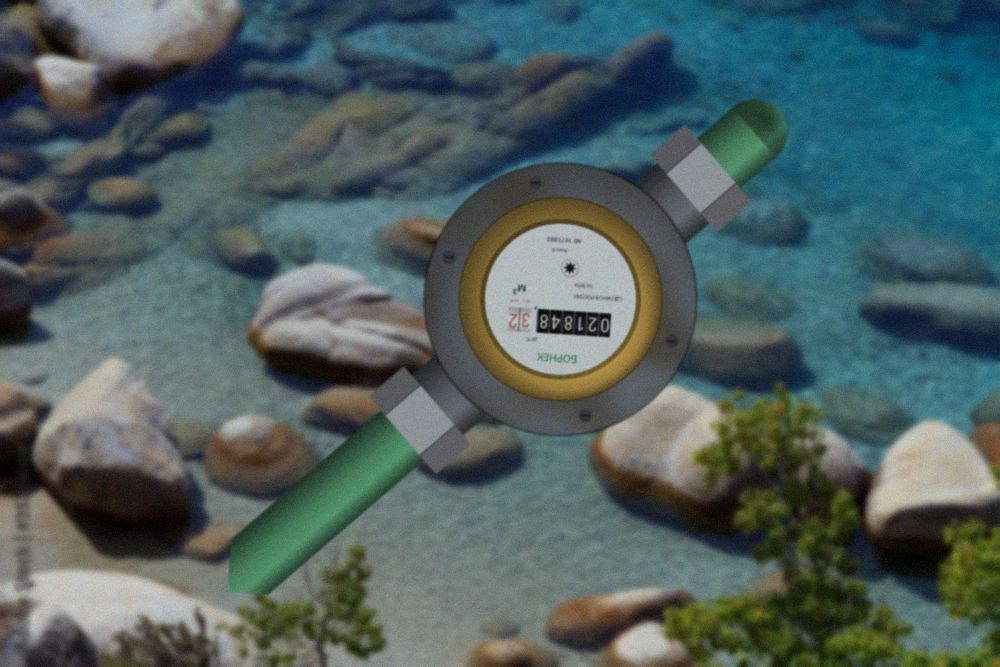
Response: 21848.32 m³
